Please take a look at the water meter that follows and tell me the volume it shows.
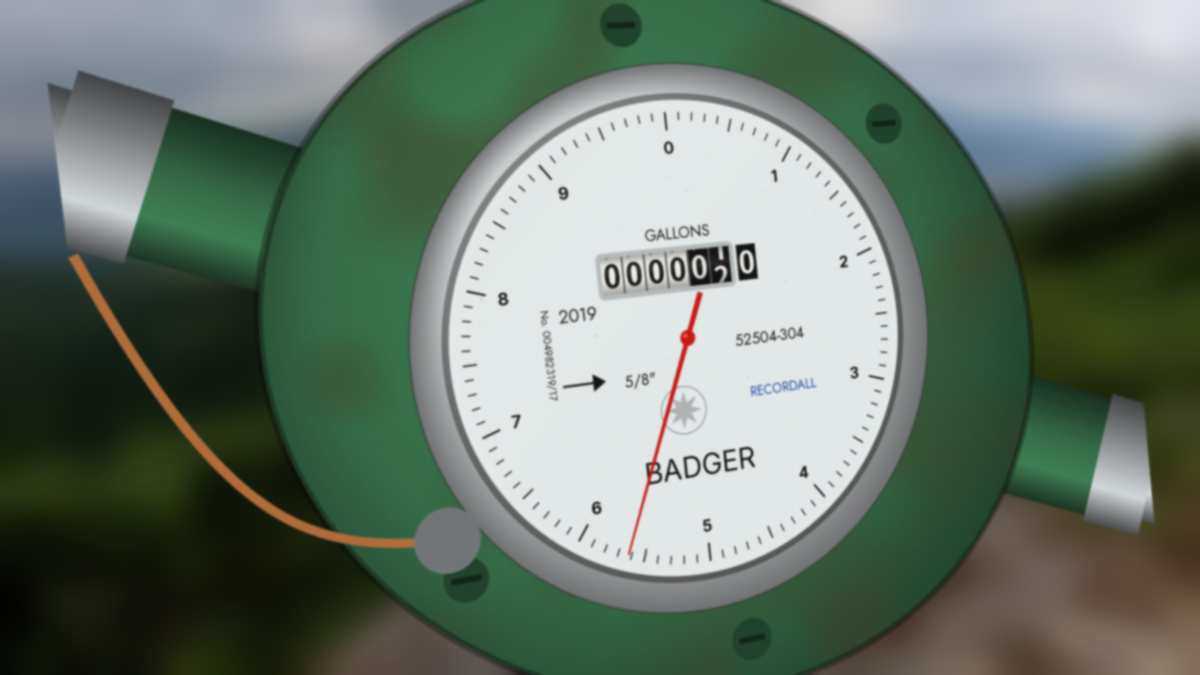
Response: 15.6 gal
